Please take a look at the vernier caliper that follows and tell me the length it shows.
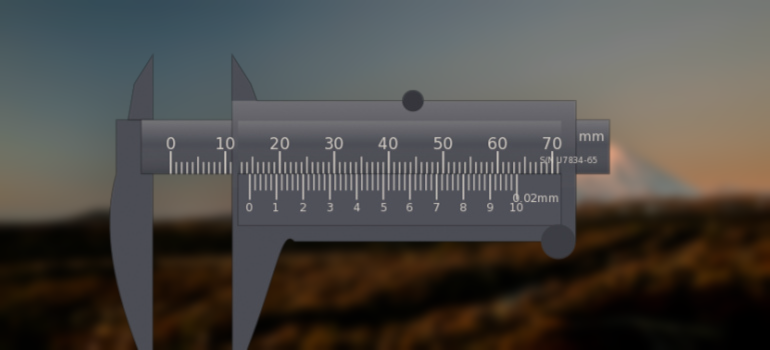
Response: 14.5 mm
